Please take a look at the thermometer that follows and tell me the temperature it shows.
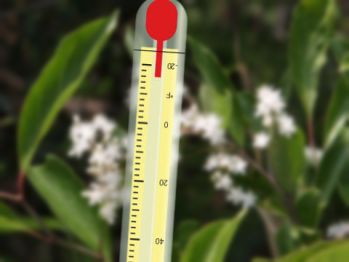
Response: -16 °F
